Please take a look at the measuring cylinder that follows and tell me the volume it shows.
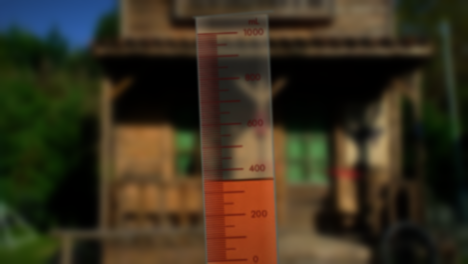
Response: 350 mL
